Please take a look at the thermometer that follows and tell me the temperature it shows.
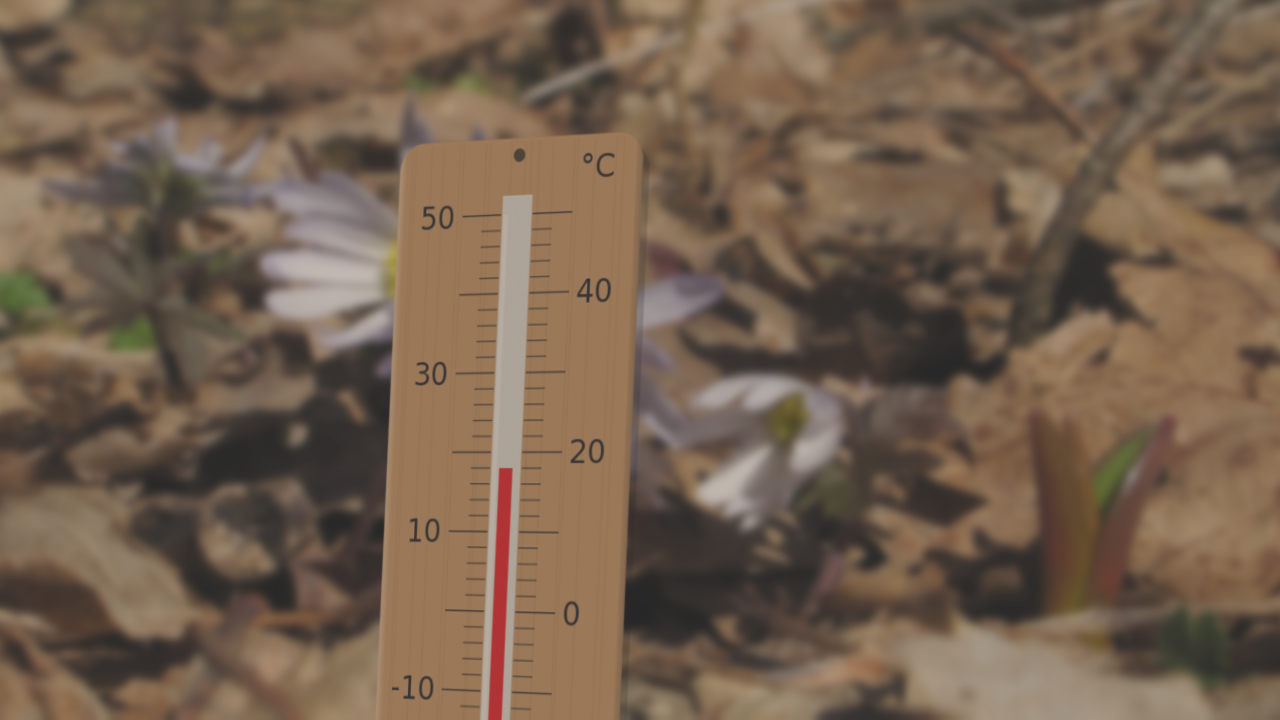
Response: 18 °C
